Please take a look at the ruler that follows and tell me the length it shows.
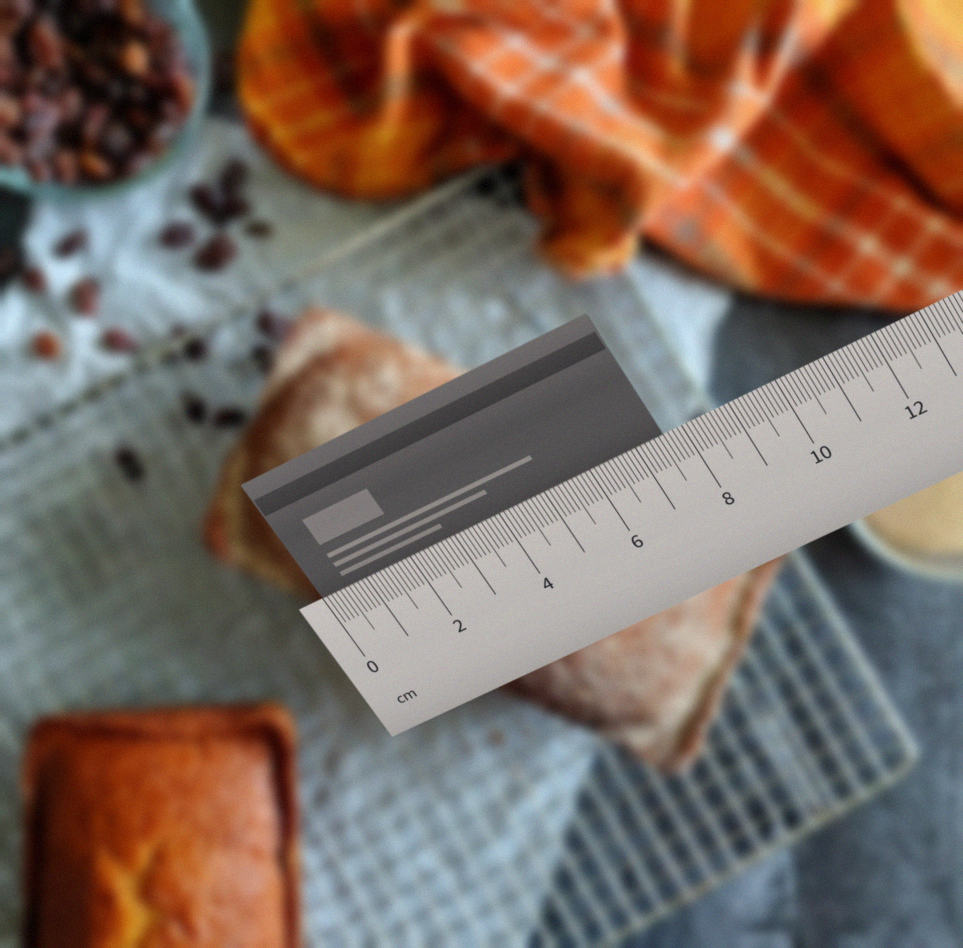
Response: 7.6 cm
